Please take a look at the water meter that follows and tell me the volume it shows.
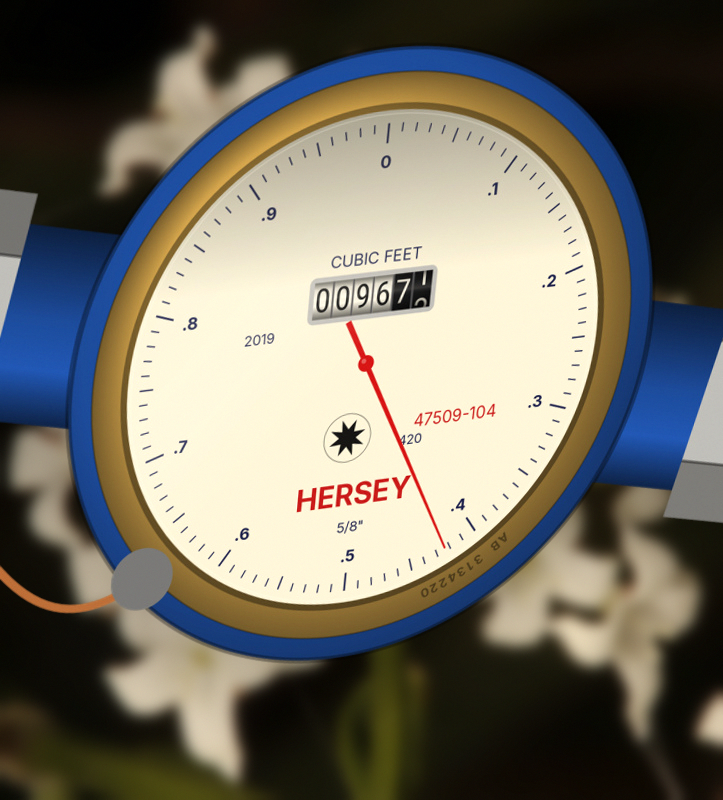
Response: 9671.42 ft³
